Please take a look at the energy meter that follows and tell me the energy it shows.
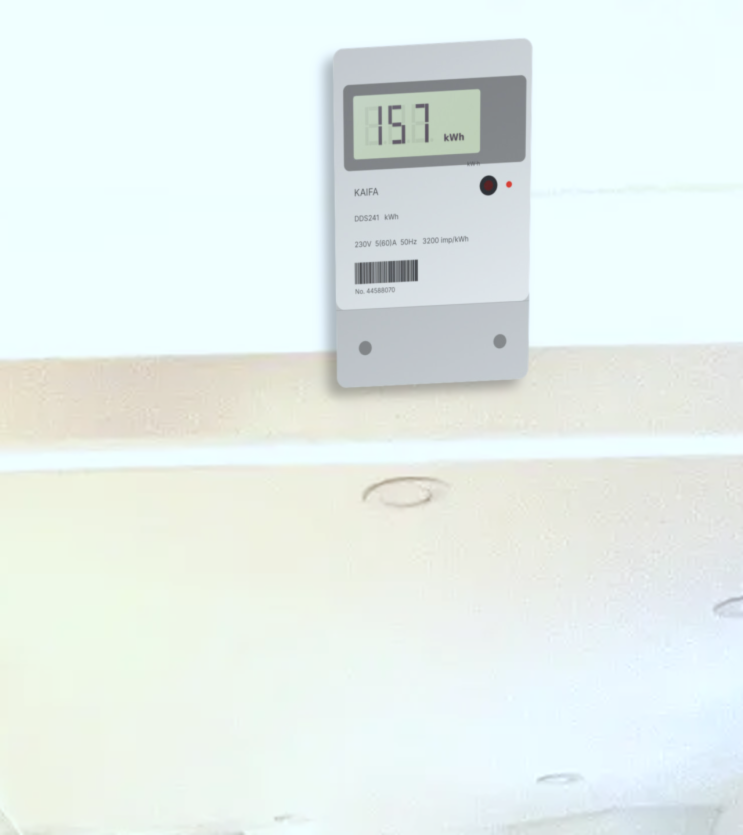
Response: 157 kWh
